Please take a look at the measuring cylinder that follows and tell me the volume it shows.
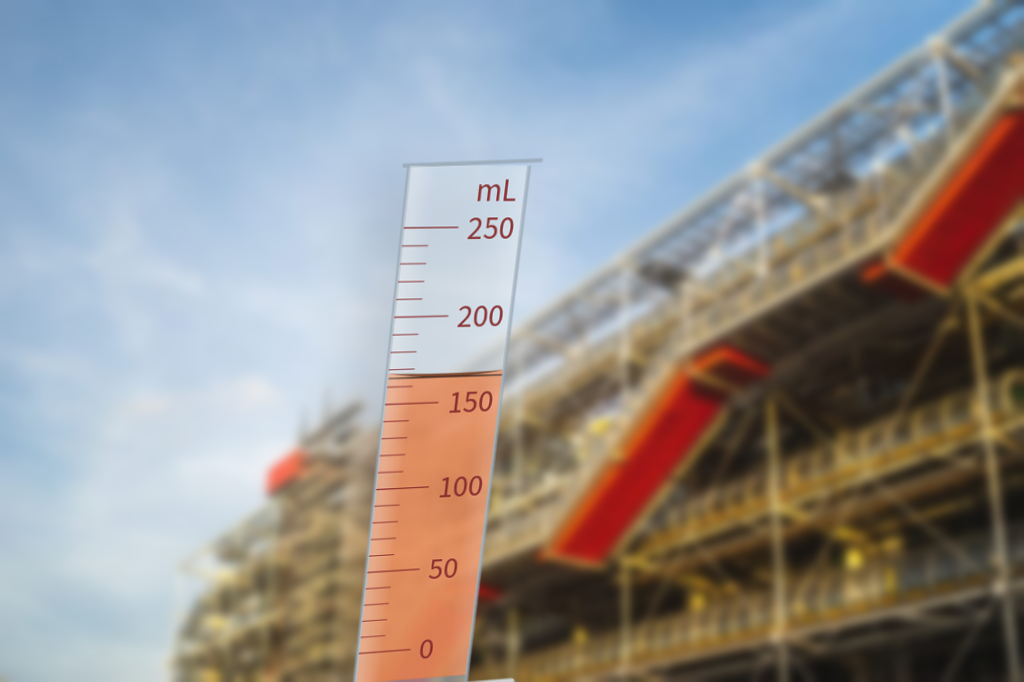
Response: 165 mL
